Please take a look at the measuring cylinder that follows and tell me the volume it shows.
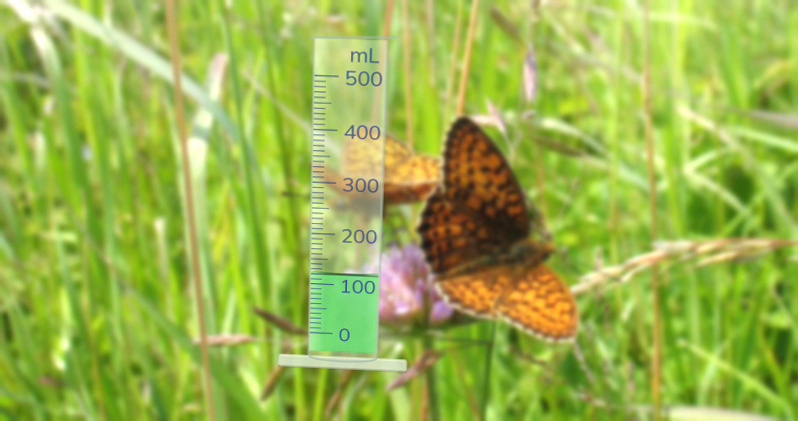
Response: 120 mL
